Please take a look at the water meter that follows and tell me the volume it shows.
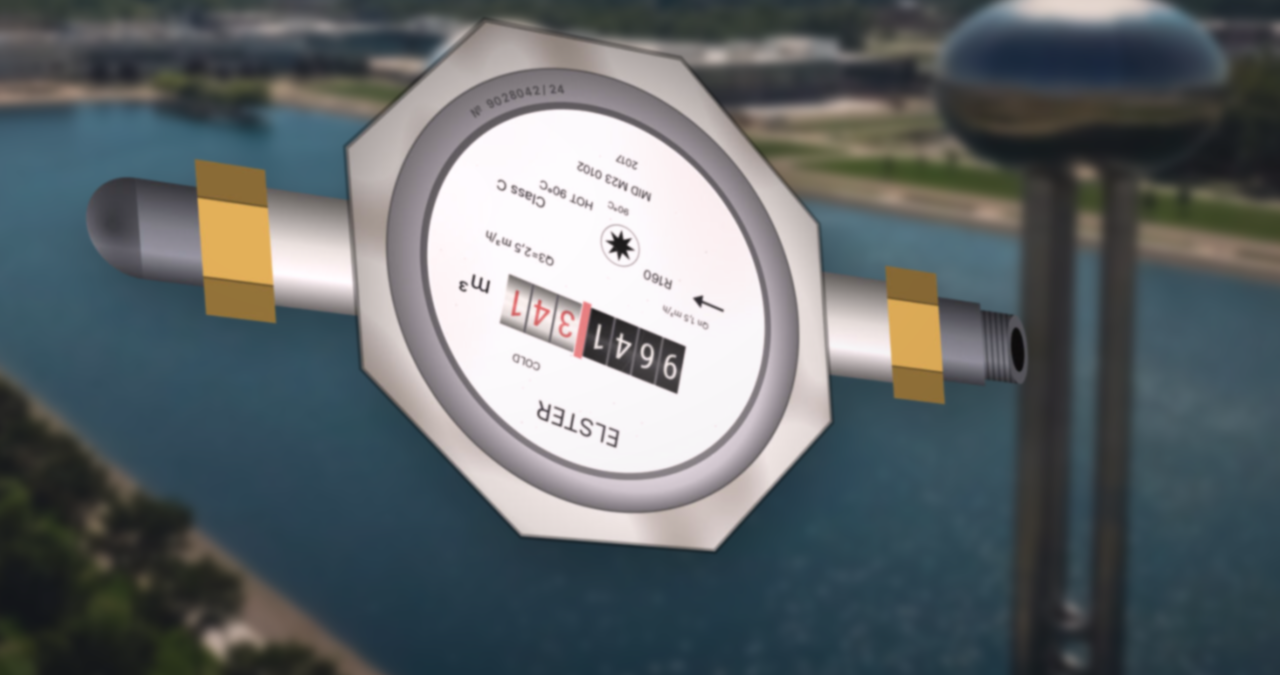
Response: 9641.341 m³
